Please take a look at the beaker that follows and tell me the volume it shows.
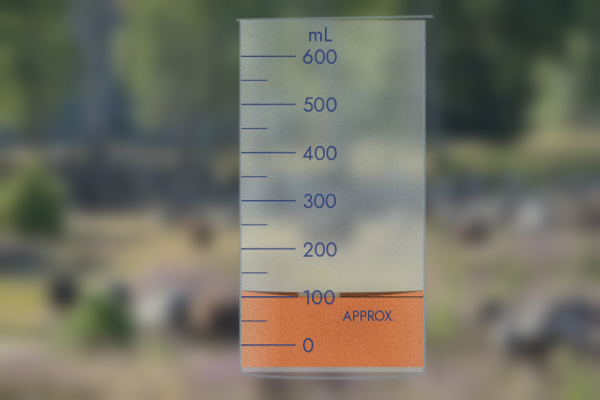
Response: 100 mL
